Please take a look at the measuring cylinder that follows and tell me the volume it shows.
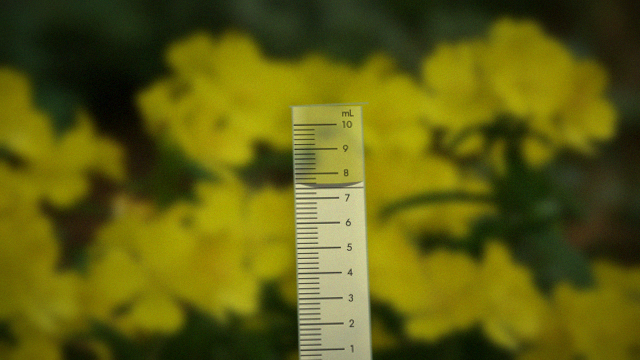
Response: 7.4 mL
